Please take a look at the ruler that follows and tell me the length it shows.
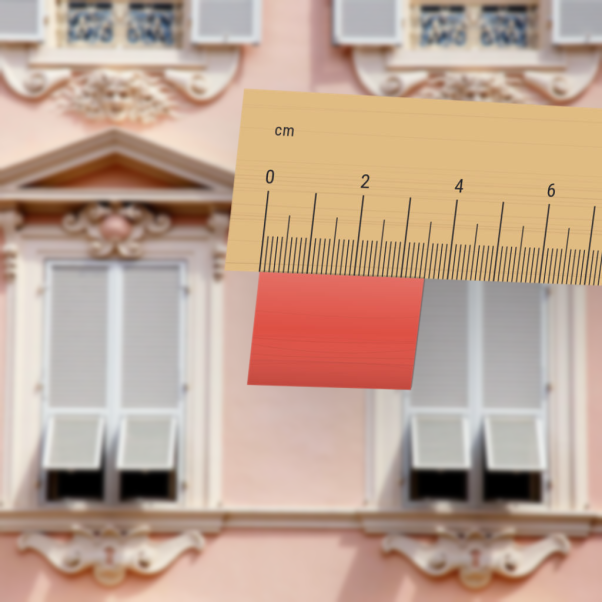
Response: 3.5 cm
